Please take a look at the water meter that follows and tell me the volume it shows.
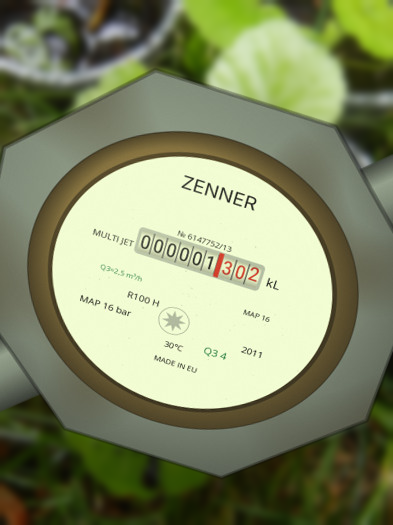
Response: 1.302 kL
